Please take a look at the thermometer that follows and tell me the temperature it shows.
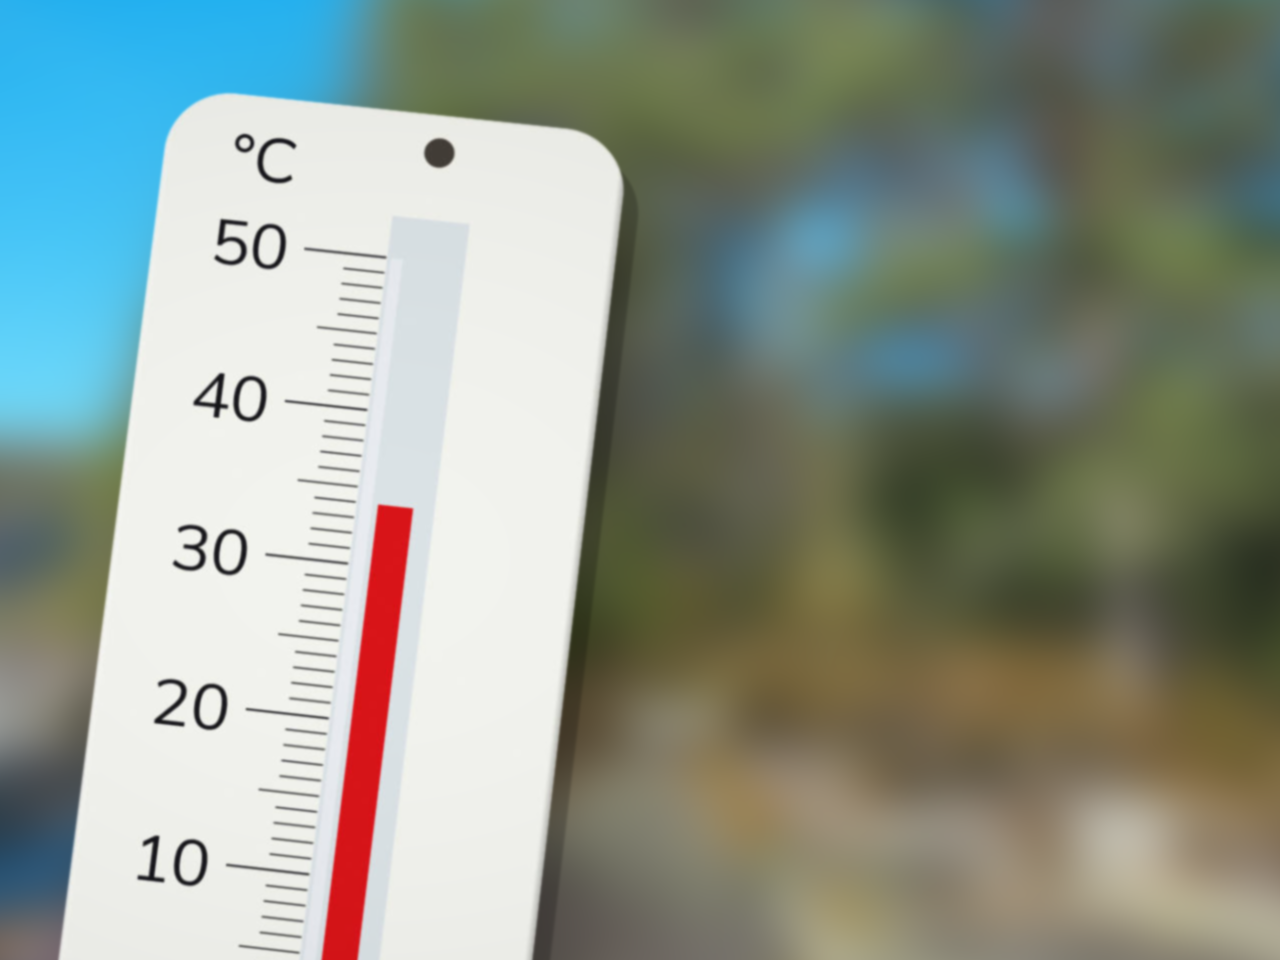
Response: 34 °C
